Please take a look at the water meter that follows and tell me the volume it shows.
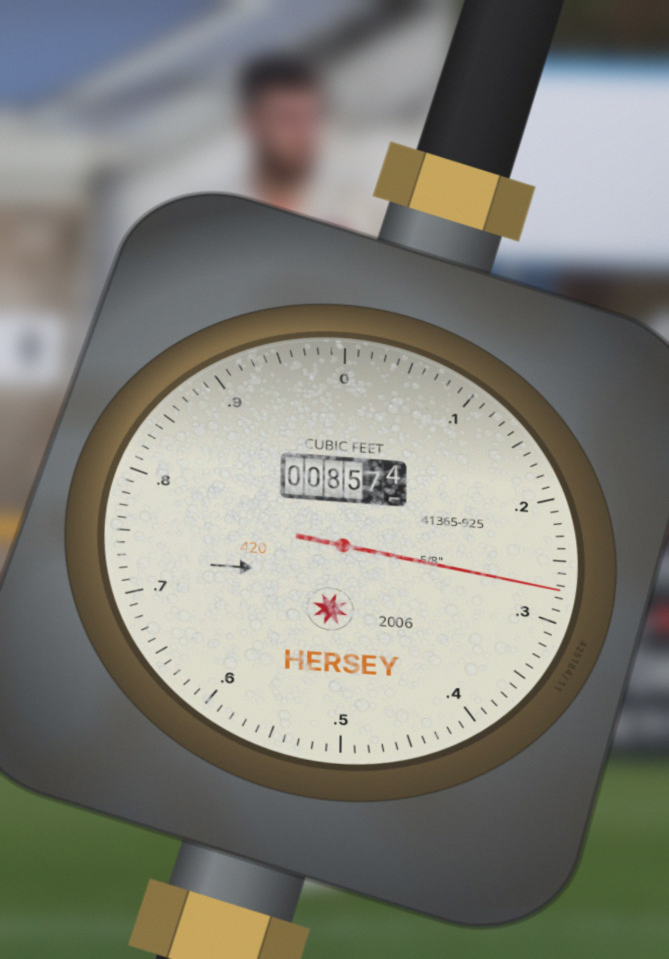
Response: 8574.27 ft³
